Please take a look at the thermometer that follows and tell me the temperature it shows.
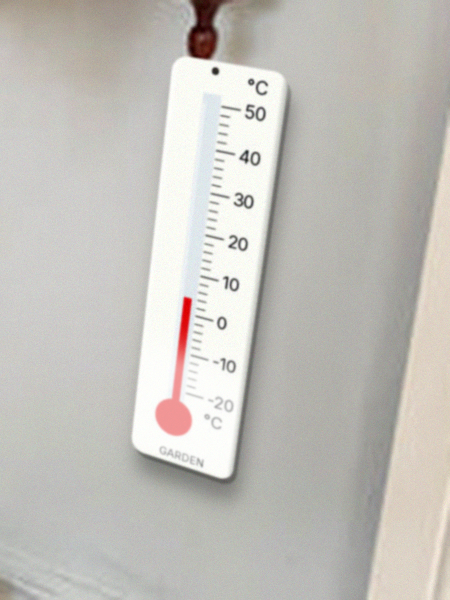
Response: 4 °C
